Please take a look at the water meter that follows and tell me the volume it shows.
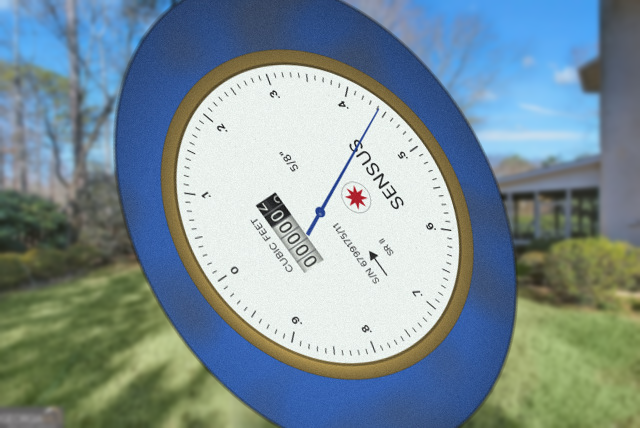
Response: 2.44 ft³
